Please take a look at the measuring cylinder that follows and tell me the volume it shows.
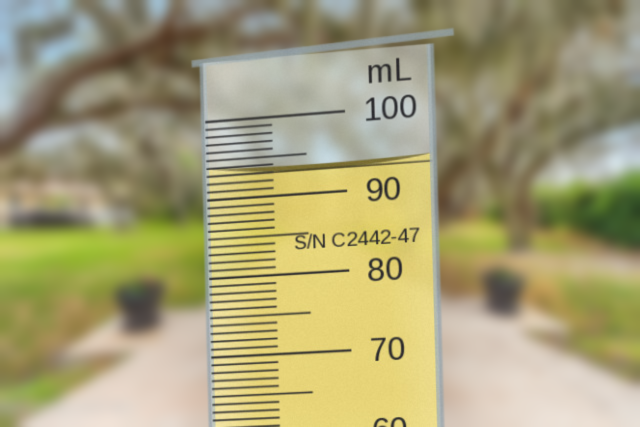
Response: 93 mL
